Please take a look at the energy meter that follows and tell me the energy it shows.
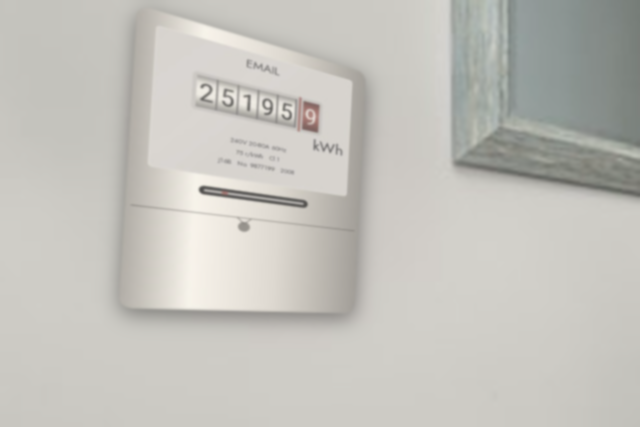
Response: 25195.9 kWh
